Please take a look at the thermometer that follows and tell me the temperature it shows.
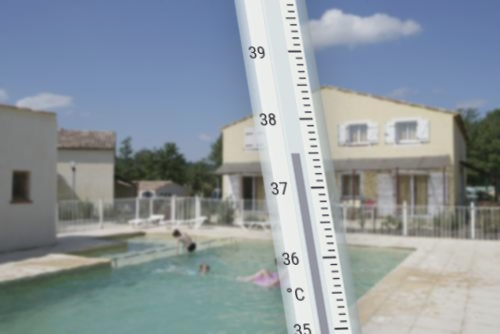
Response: 37.5 °C
